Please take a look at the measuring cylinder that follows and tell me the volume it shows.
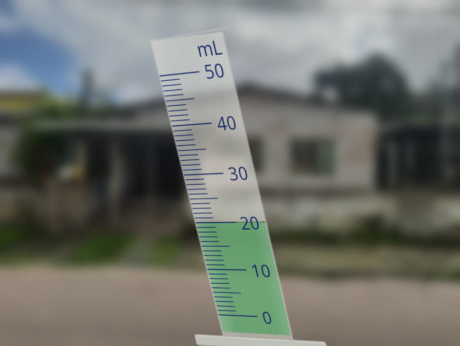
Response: 20 mL
